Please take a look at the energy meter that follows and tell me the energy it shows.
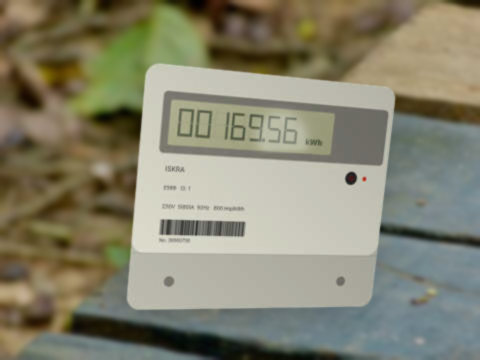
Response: 169.56 kWh
